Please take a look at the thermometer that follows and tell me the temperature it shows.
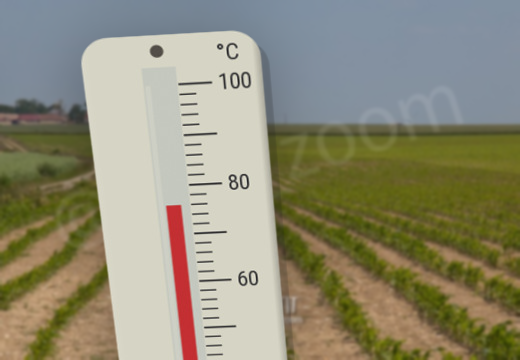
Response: 76 °C
